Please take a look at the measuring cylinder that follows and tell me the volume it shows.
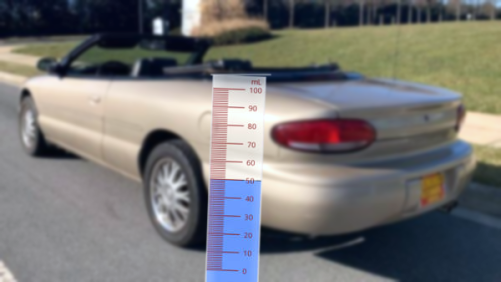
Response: 50 mL
